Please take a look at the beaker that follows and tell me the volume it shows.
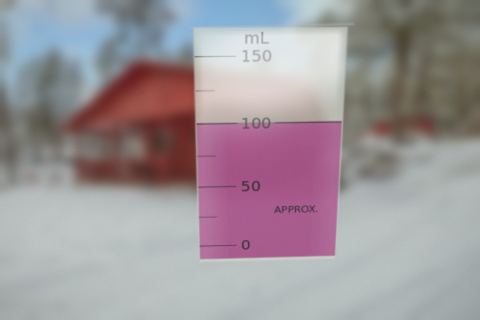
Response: 100 mL
